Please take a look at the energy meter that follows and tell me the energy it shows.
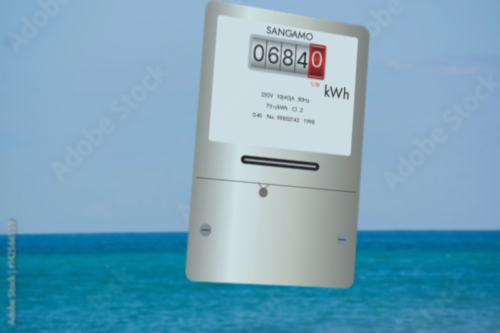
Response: 684.0 kWh
